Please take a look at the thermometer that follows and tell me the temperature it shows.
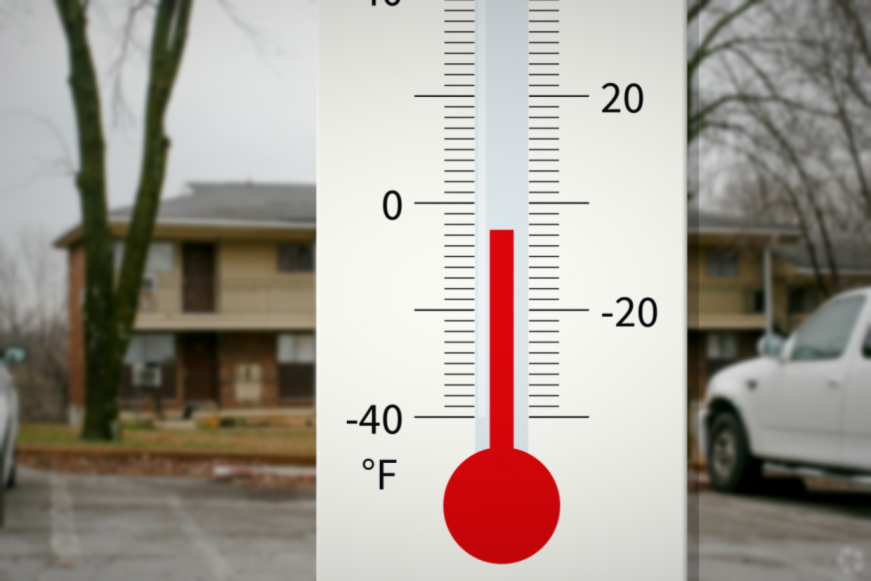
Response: -5 °F
